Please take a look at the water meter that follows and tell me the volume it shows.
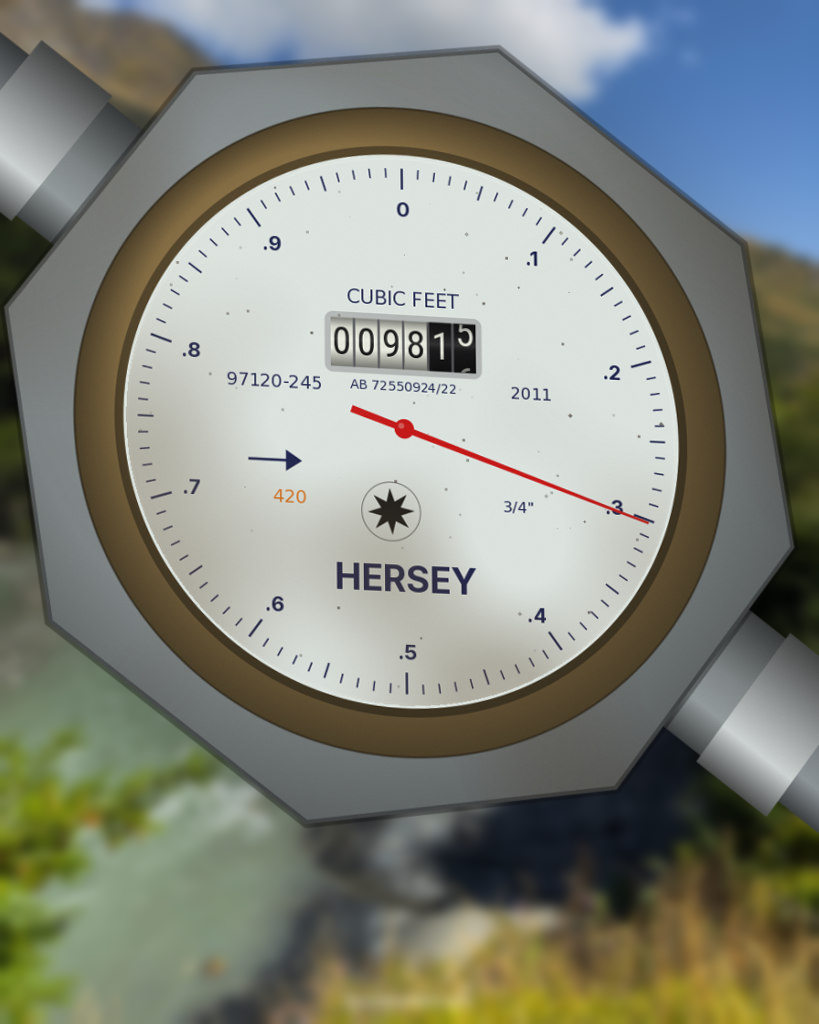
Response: 9815.30 ft³
